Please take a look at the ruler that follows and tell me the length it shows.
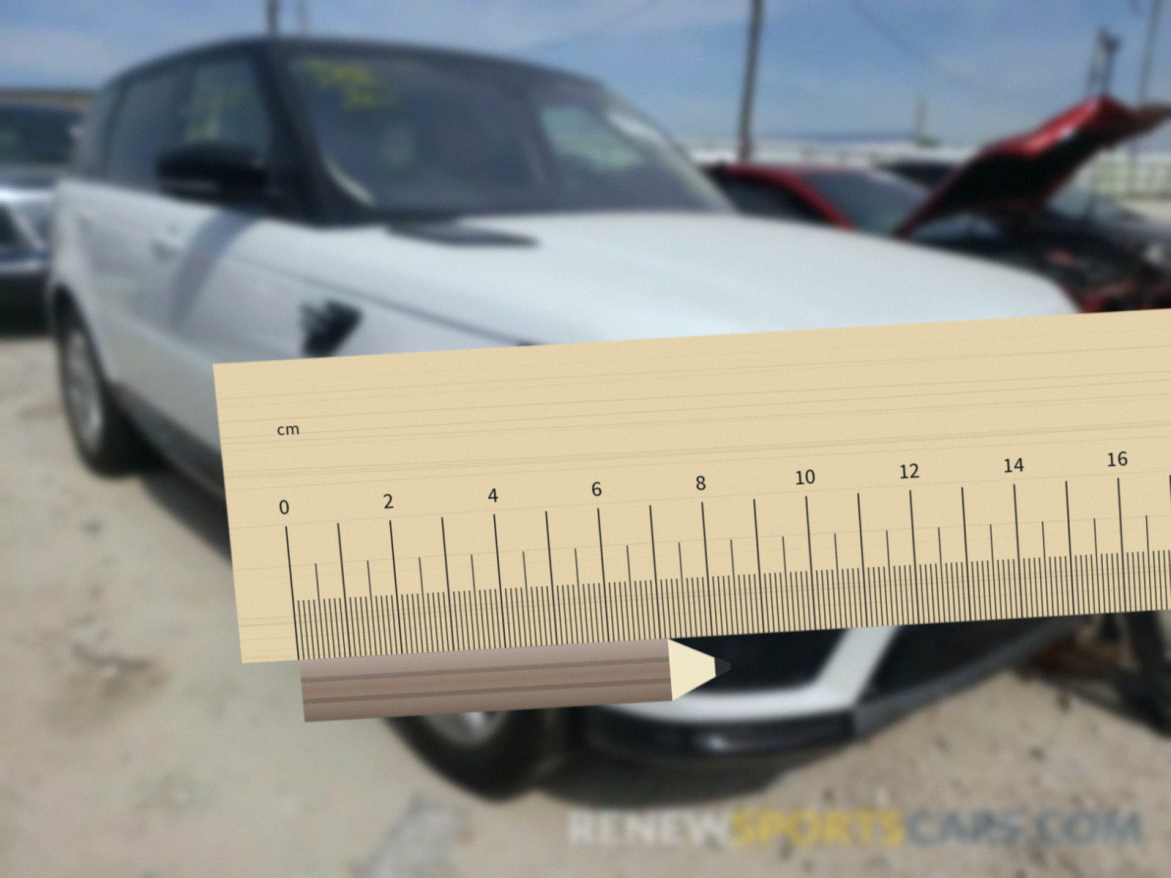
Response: 8.3 cm
